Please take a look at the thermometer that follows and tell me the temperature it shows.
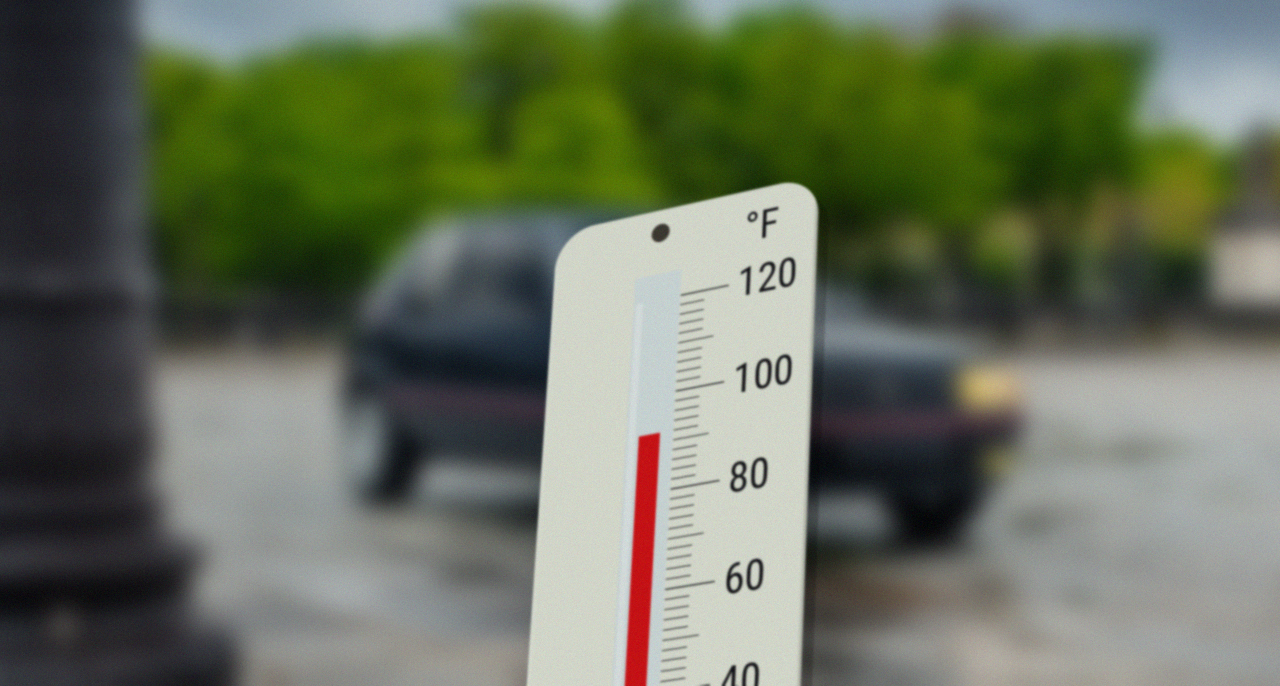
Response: 92 °F
